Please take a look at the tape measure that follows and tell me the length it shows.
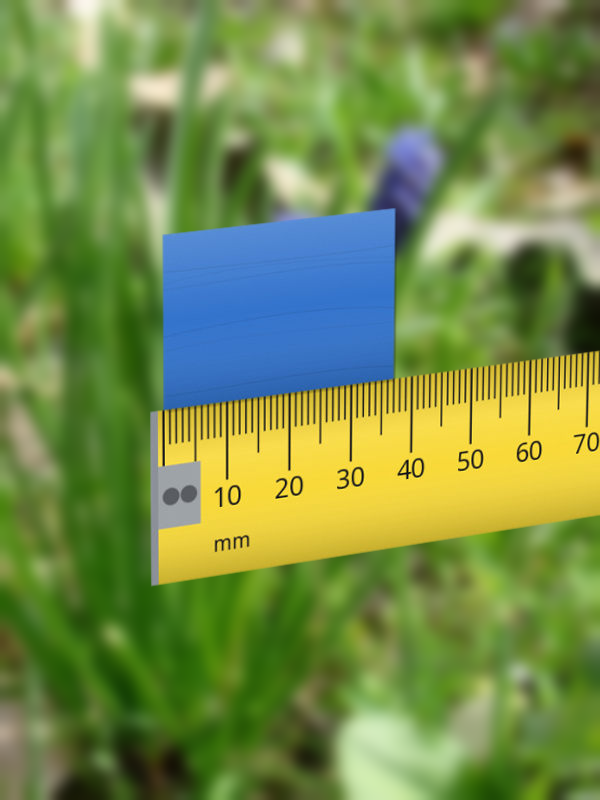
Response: 37 mm
